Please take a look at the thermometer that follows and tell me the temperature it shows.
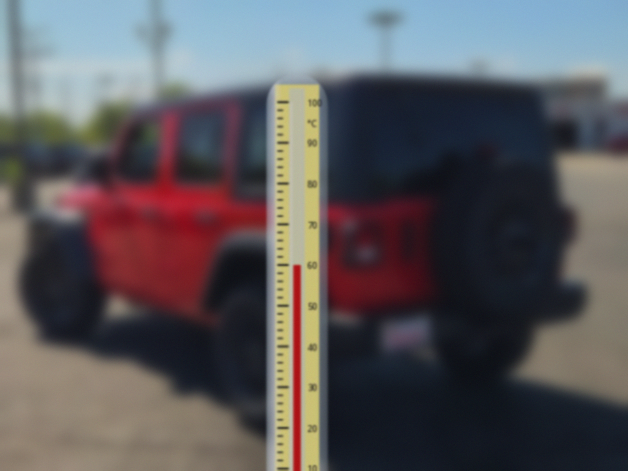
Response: 60 °C
